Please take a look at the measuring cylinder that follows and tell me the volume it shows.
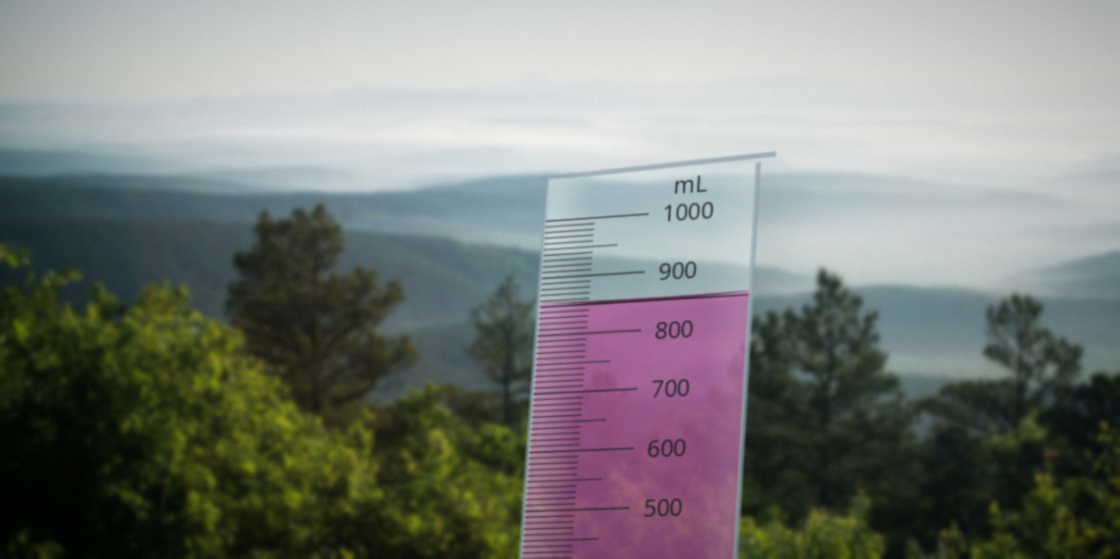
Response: 850 mL
